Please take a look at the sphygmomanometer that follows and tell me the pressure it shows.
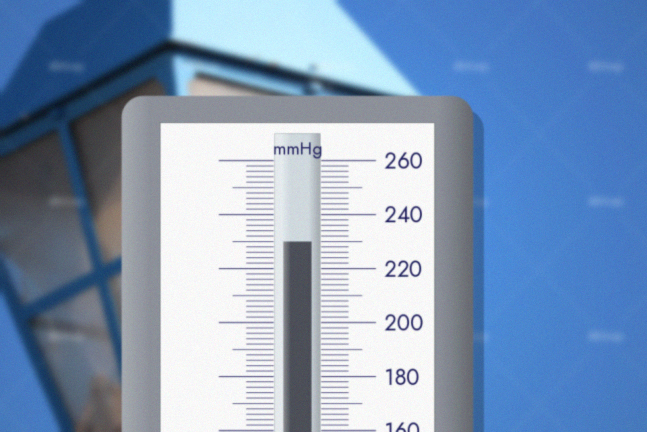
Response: 230 mmHg
